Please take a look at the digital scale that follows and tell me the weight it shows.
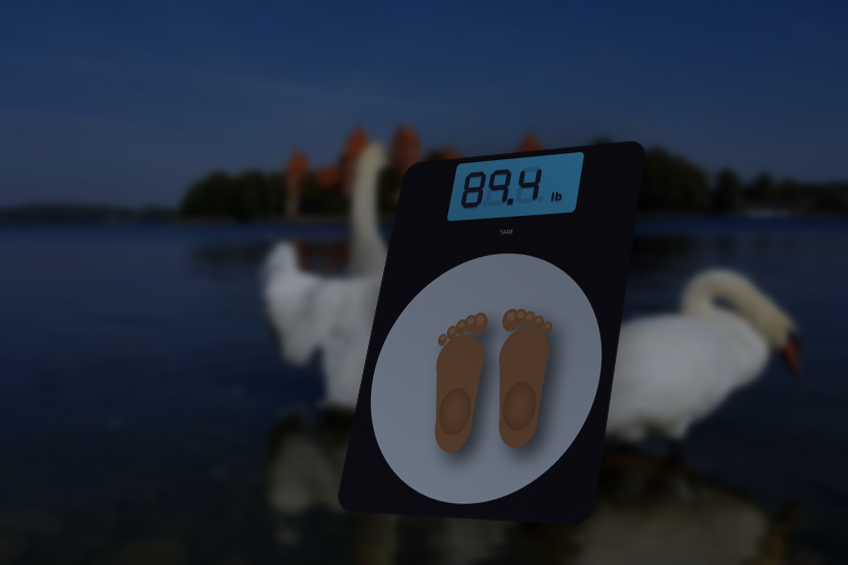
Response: 89.4 lb
